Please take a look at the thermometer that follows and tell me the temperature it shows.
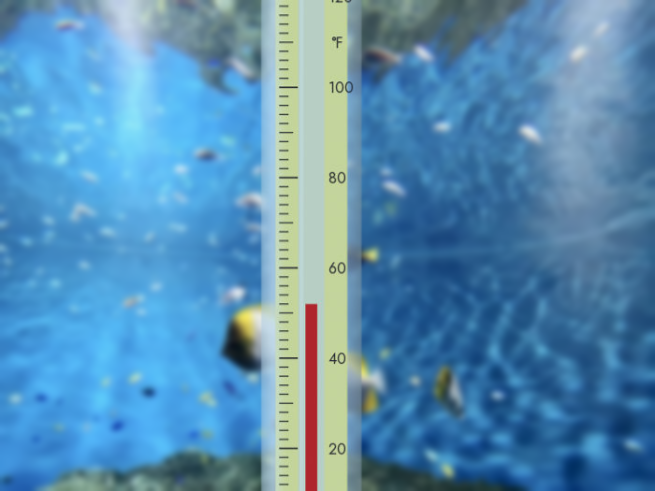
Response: 52 °F
